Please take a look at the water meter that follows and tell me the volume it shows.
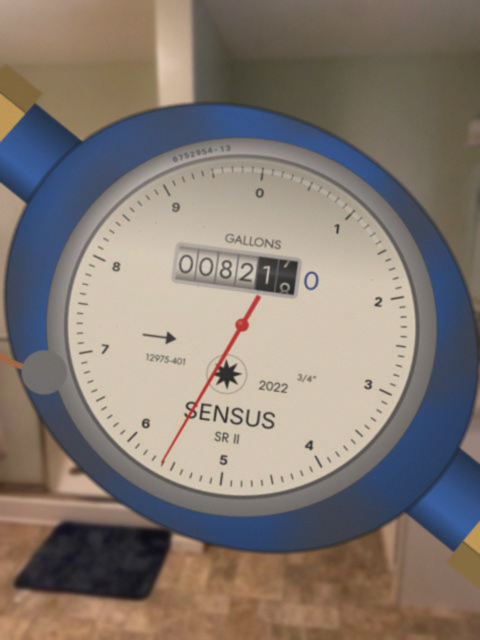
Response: 82175.6 gal
